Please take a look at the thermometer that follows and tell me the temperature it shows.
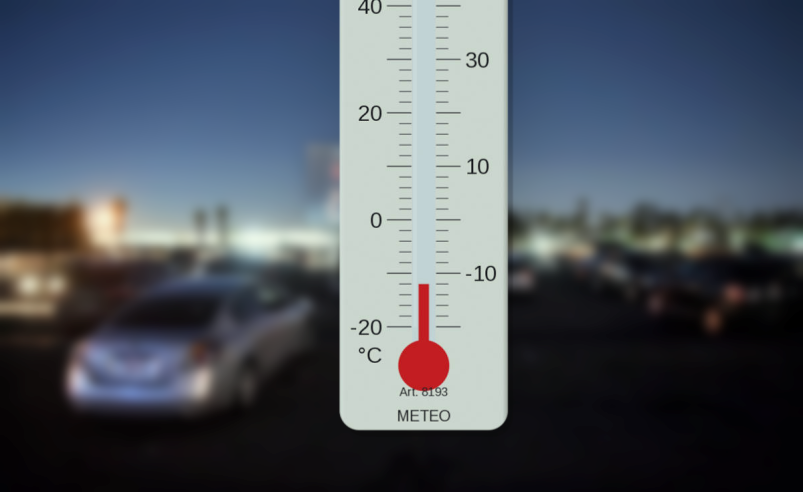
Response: -12 °C
